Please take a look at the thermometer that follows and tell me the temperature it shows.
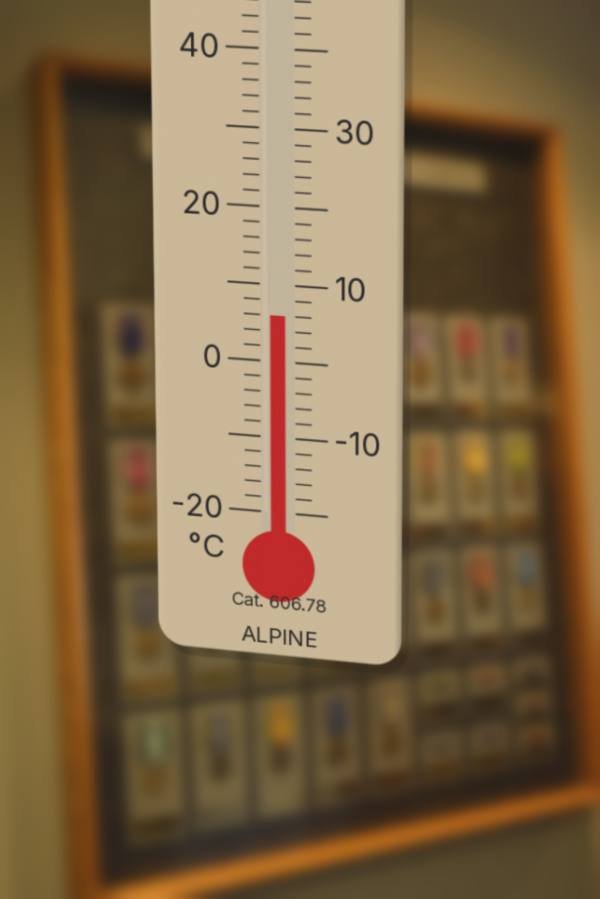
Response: 6 °C
